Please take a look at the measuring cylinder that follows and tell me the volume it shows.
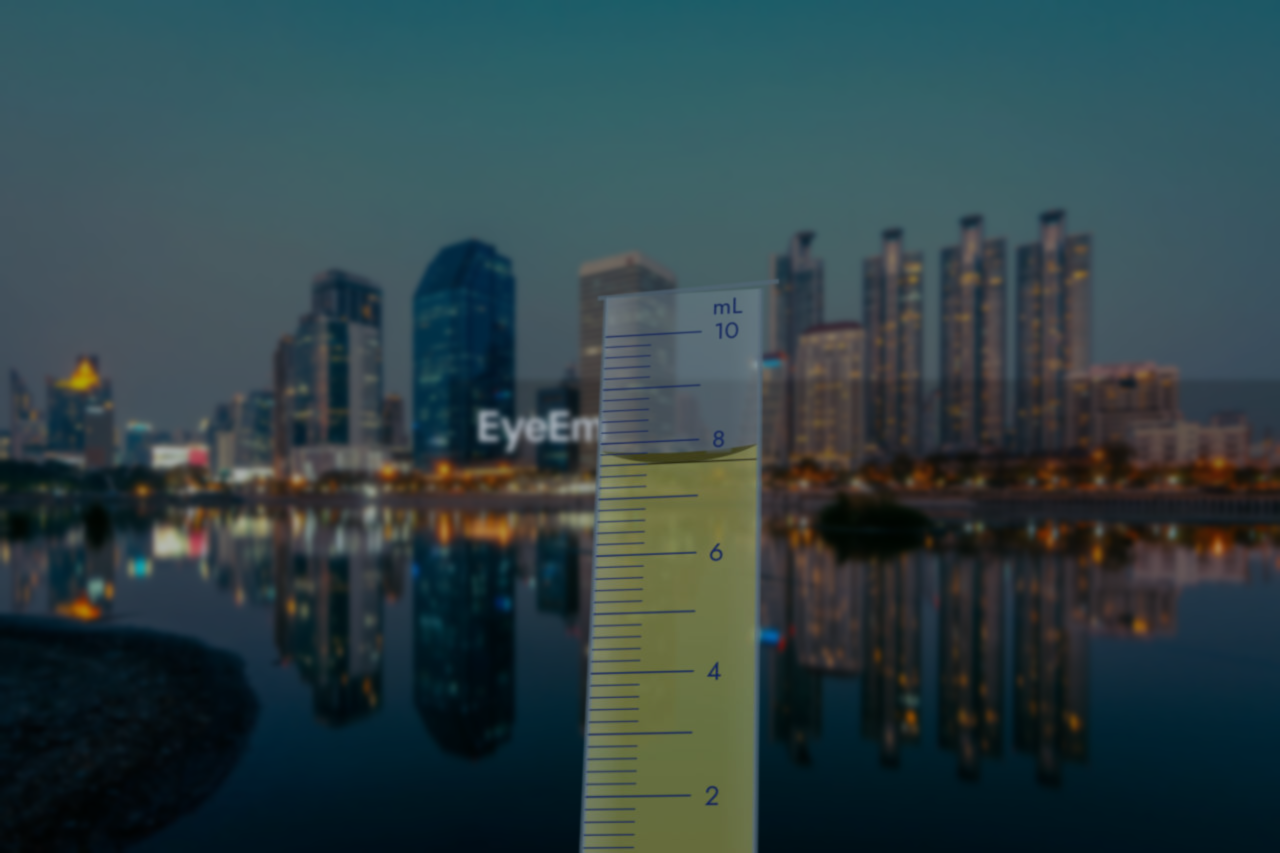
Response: 7.6 mL
